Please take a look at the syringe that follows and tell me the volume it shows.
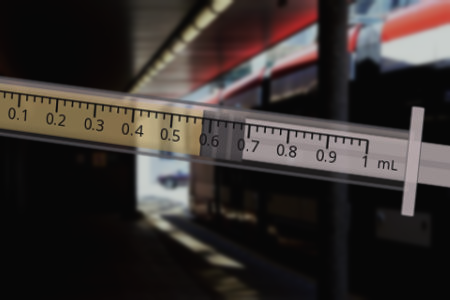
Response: 0.58 mL
